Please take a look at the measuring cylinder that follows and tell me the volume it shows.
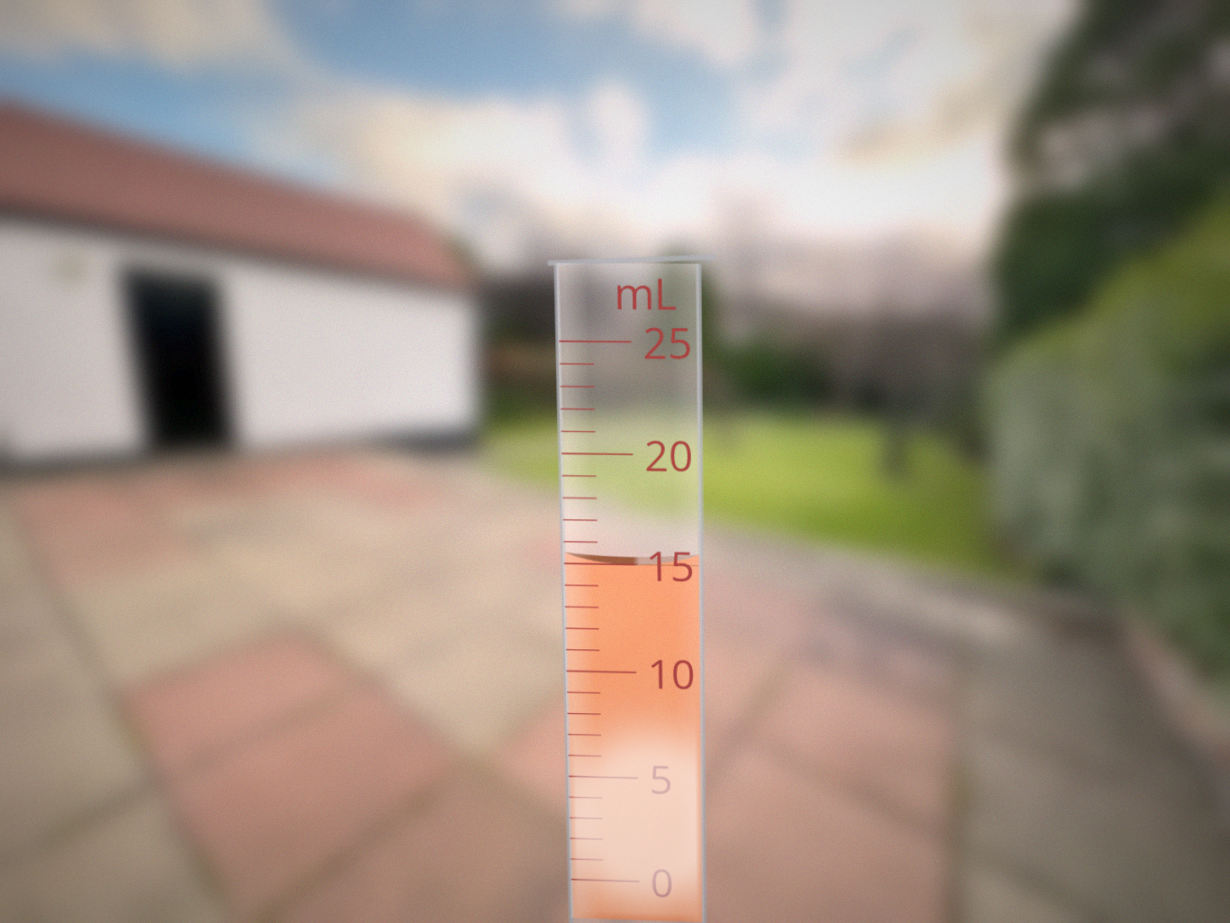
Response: 15 mL
